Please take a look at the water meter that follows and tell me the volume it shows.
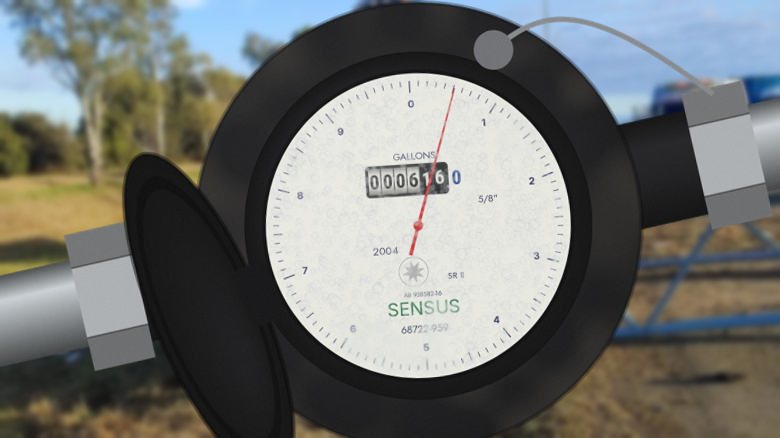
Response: 6160.5 gal
